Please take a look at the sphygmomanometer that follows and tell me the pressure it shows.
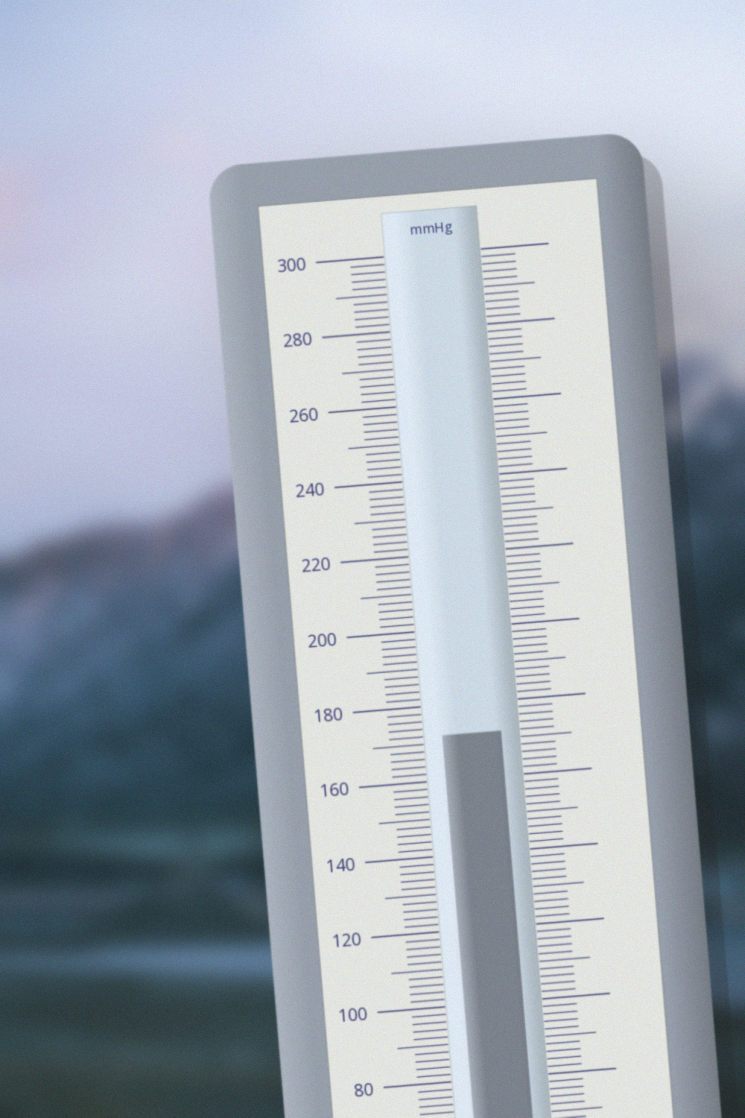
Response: 172 mmHg
